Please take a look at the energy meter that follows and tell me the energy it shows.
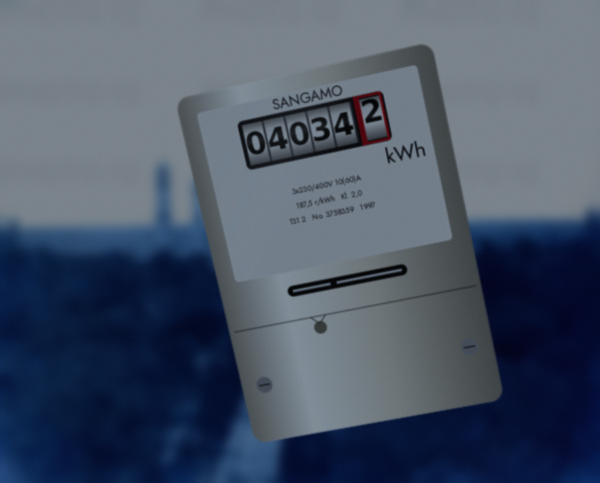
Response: 4034.2 kWh
